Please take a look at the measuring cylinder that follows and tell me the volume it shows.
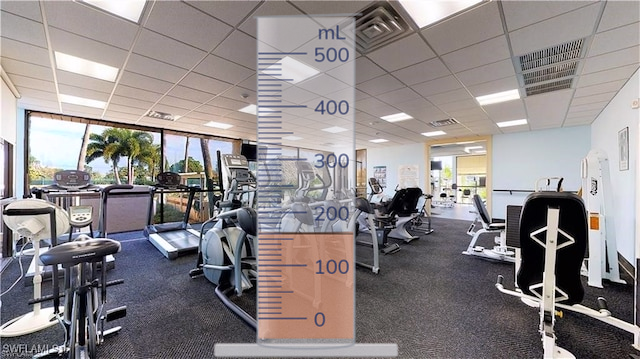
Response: 160 mL
